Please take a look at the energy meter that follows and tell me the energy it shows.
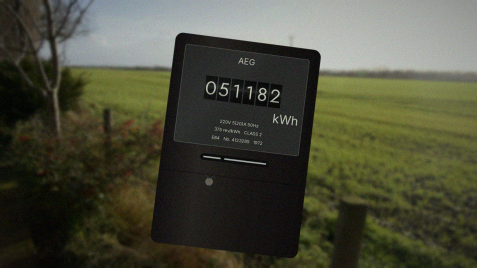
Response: 51182 kWh
